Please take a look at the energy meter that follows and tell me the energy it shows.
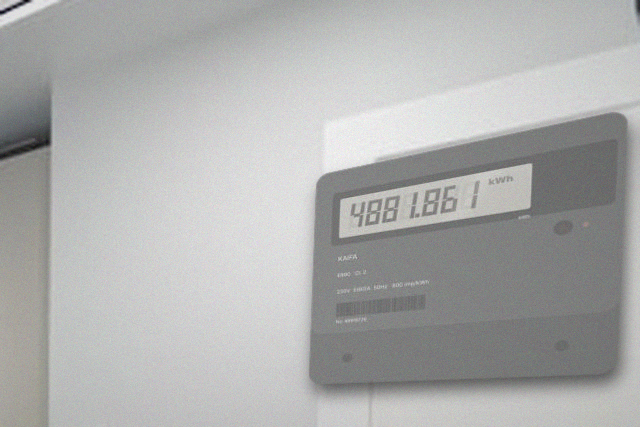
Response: 4881.861 kWh
